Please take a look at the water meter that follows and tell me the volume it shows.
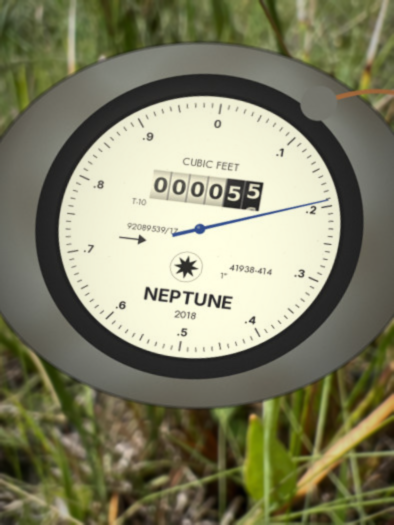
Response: 55.19 ft³
